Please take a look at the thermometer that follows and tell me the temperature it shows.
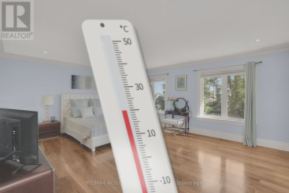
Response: 20 °C
